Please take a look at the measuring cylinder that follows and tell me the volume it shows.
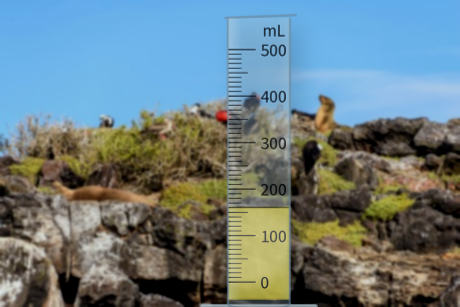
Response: 160 mL
